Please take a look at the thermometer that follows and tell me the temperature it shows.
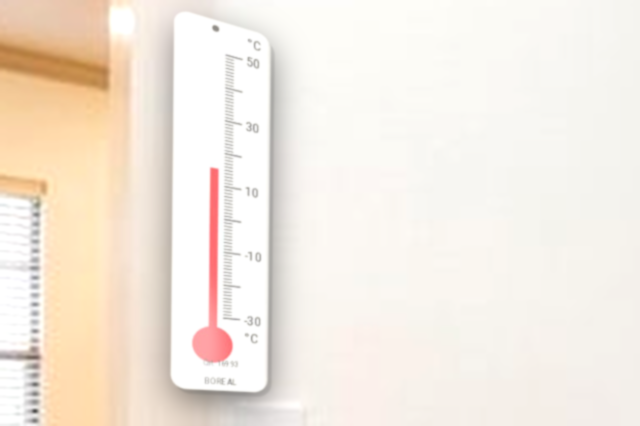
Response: 15 °C
